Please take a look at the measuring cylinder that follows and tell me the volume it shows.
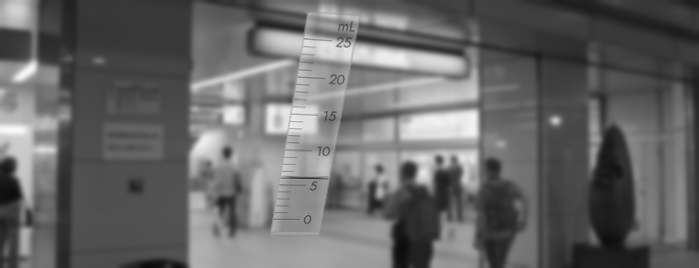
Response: 6 mL
